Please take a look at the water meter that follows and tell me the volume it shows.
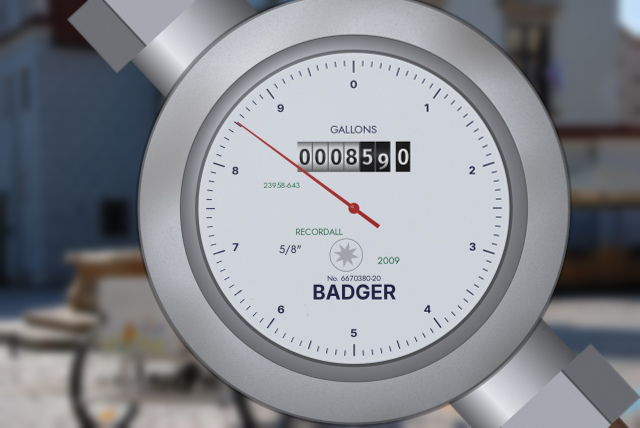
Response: 8588.5 gal
